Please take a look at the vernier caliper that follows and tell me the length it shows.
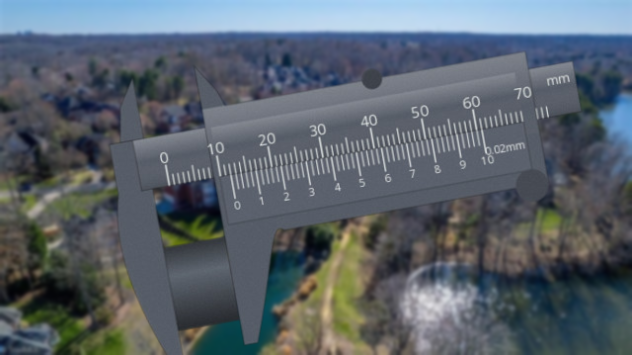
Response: 12.0 mm
